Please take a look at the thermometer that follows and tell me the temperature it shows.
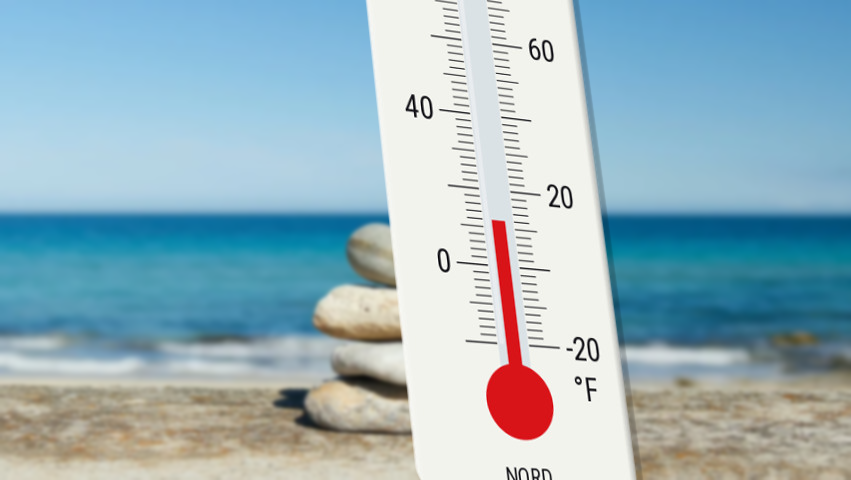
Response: 12 °F
